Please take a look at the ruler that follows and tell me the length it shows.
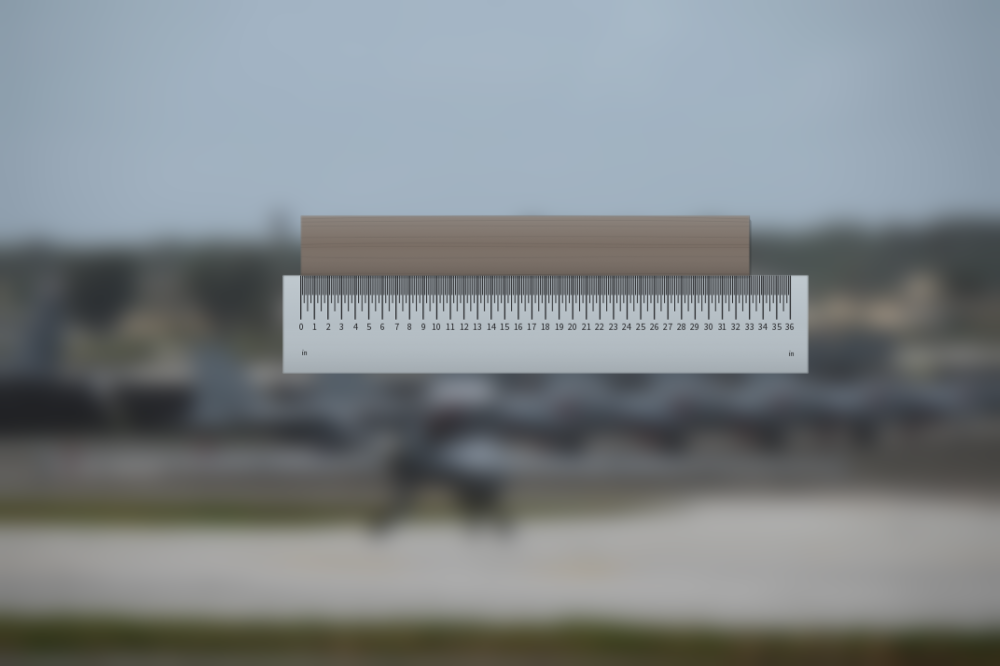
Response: 33 in
